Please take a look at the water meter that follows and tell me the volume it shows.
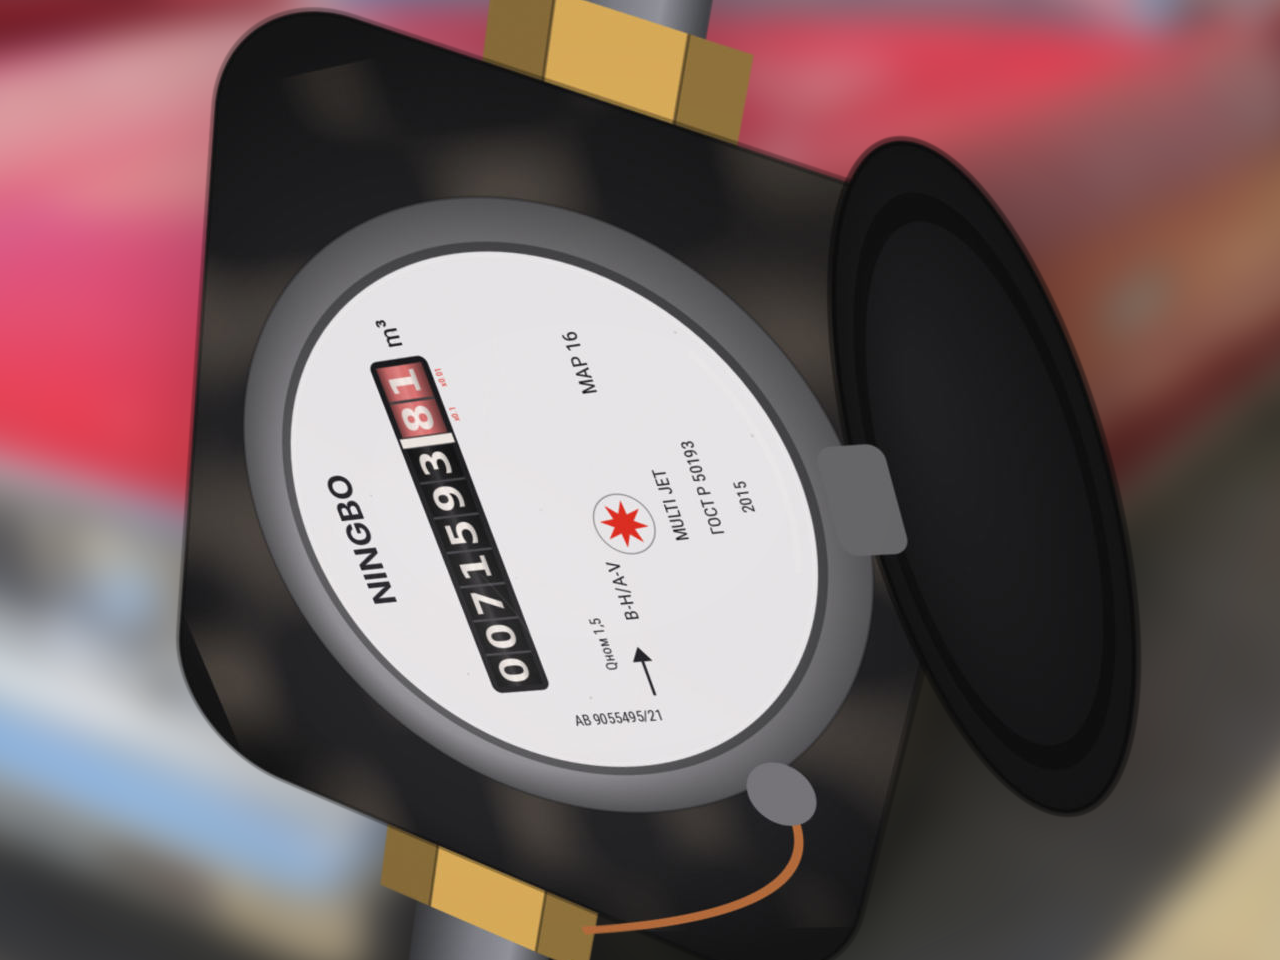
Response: 71593.81 m³
